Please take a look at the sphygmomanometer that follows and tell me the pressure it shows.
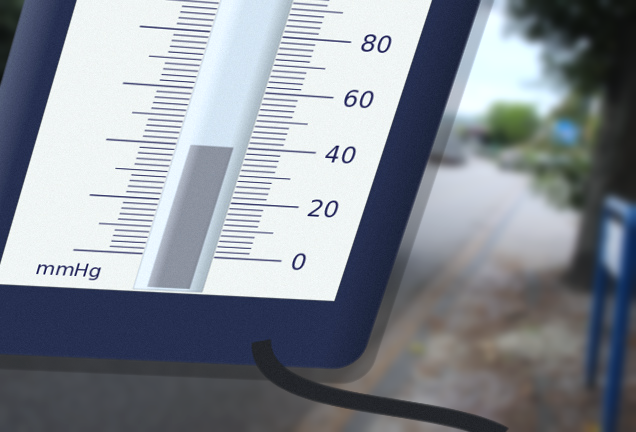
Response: 40 mmHg
